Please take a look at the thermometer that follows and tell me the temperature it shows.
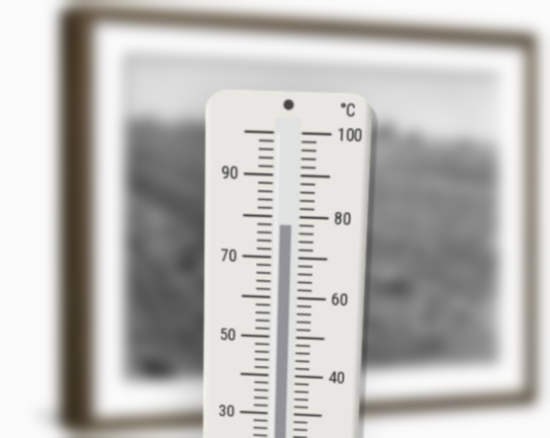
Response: 78 °C
